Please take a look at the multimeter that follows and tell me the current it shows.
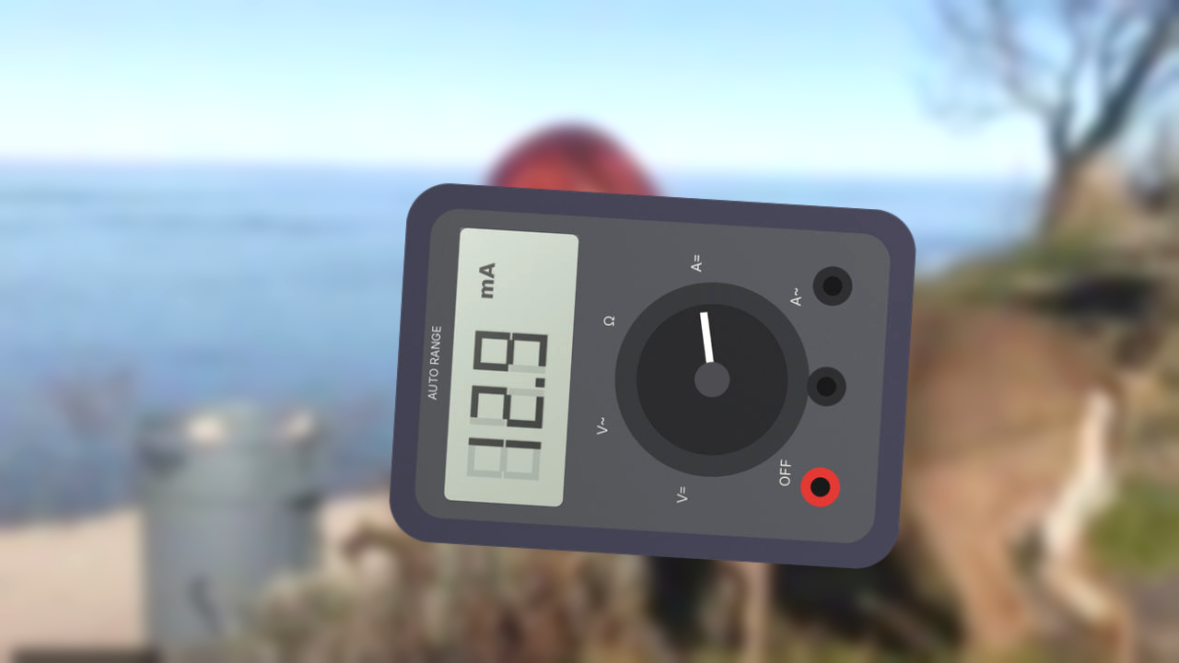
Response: 12.9 mA
